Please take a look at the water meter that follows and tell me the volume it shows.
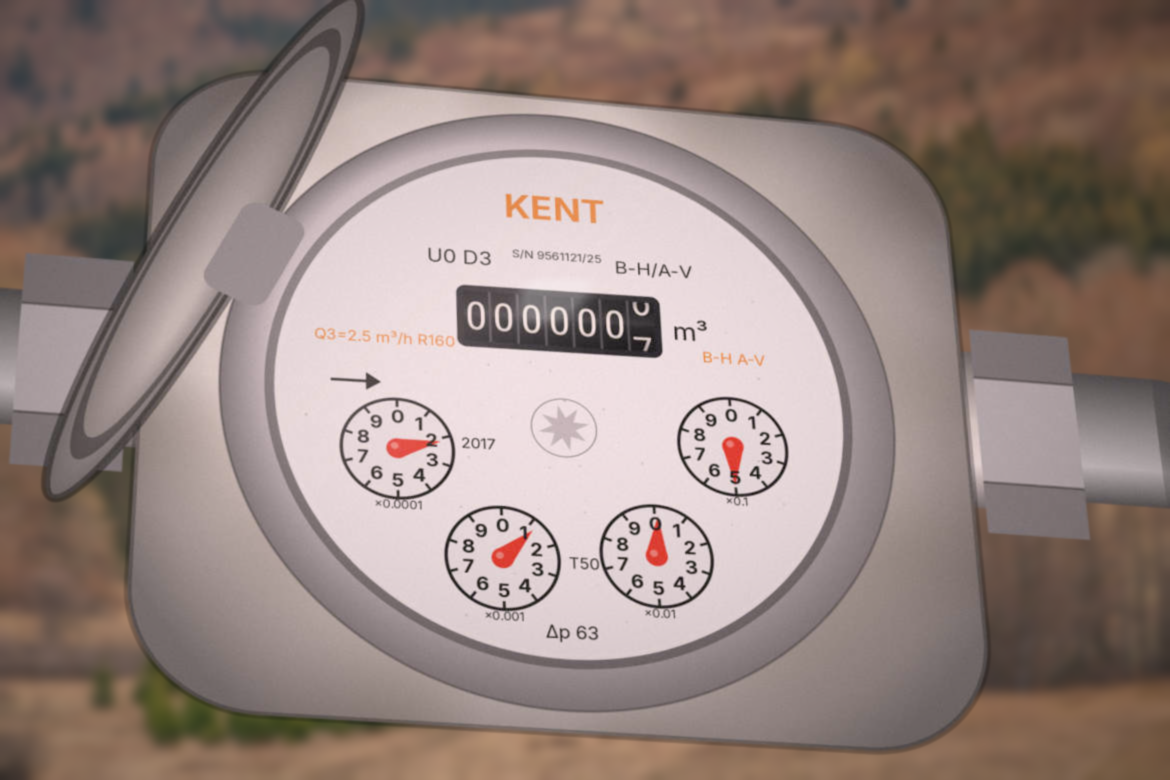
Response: 6.5012 m³
